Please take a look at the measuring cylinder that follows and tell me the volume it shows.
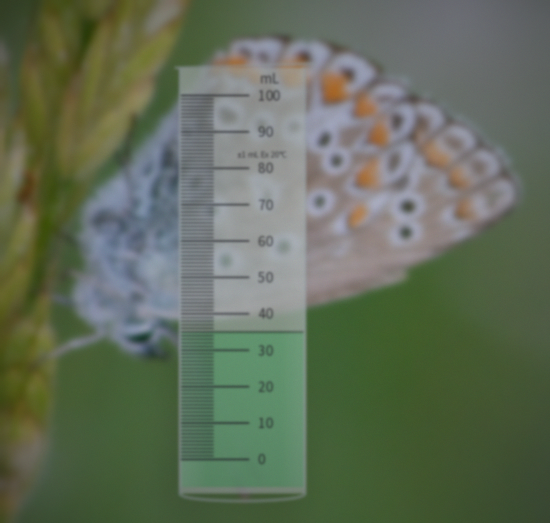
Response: 35 mL
